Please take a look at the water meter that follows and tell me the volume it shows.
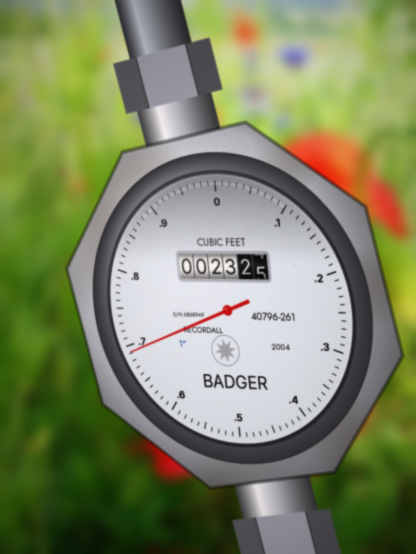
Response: 2324.69 ft³
